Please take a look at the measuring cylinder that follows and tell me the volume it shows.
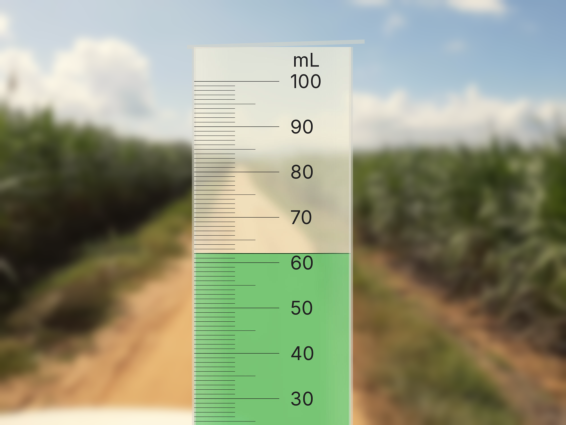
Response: 62 mL
